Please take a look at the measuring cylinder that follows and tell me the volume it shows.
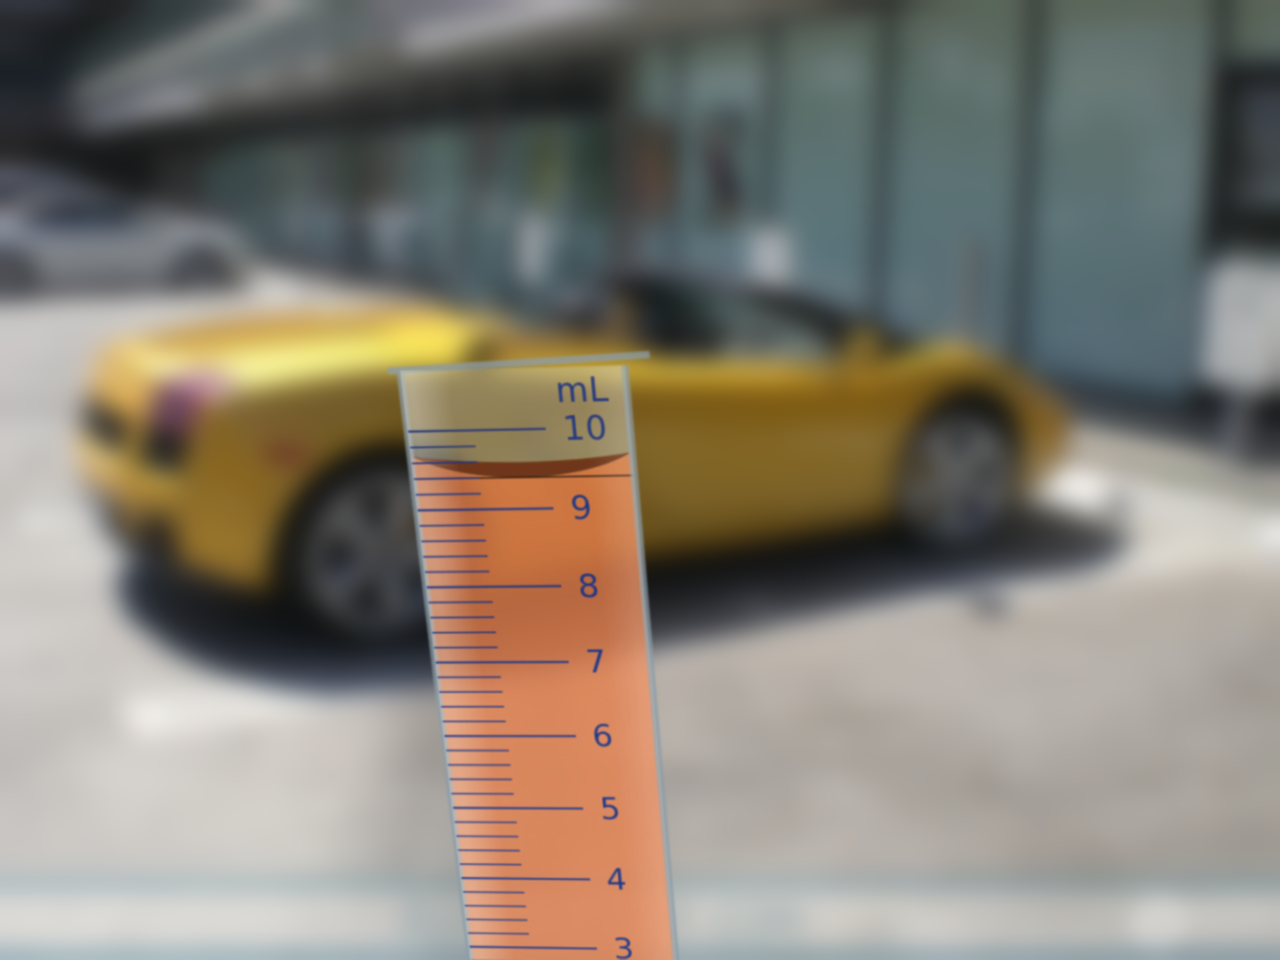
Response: 9.4 mL
